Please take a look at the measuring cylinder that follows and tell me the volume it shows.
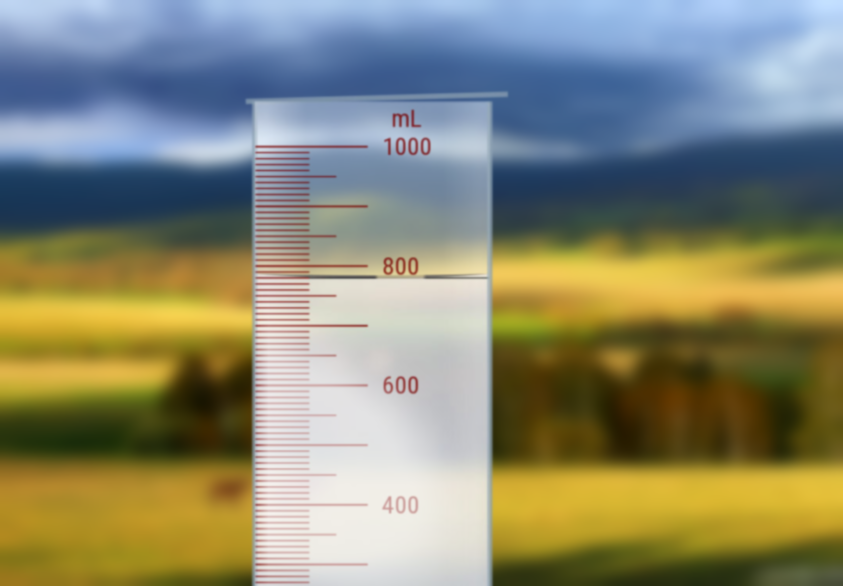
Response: 780 mL
